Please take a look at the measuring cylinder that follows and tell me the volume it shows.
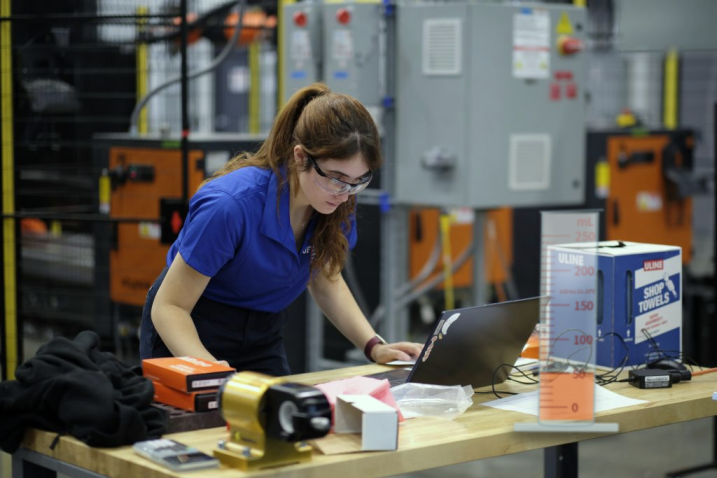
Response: 50 mL
